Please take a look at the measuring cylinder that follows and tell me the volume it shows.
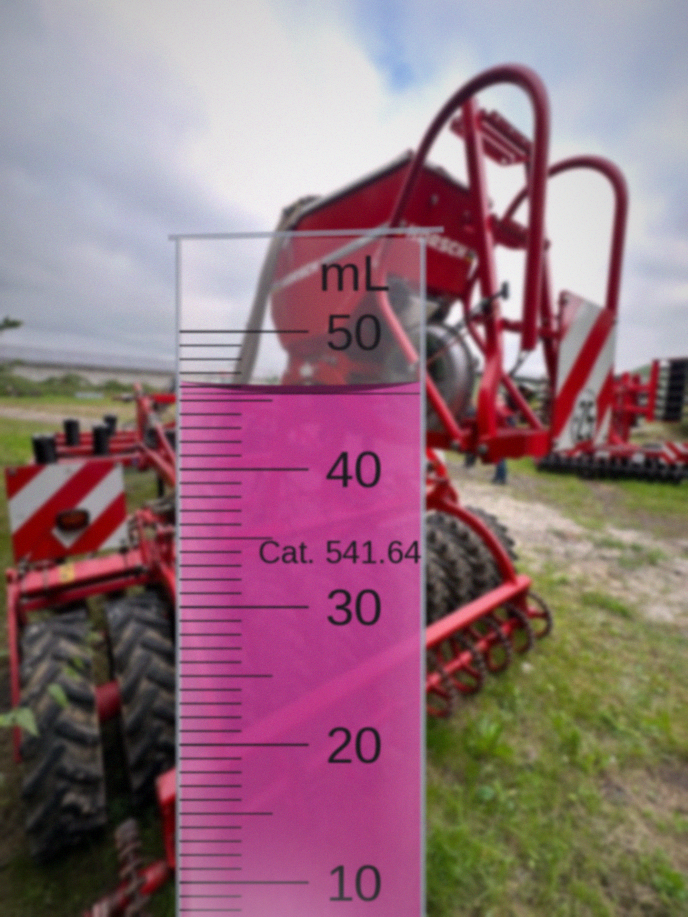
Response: 45.5 mL
